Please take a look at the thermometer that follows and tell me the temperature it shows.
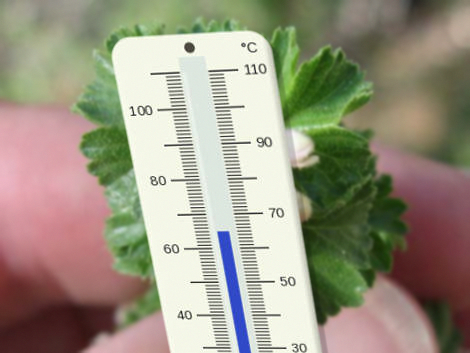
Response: 65 °C
